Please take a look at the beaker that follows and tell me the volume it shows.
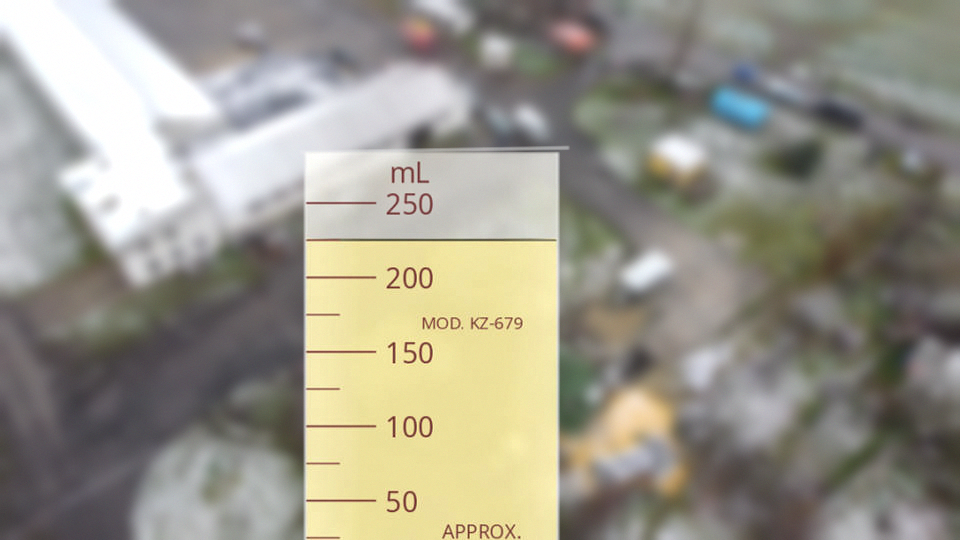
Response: 225 mL
